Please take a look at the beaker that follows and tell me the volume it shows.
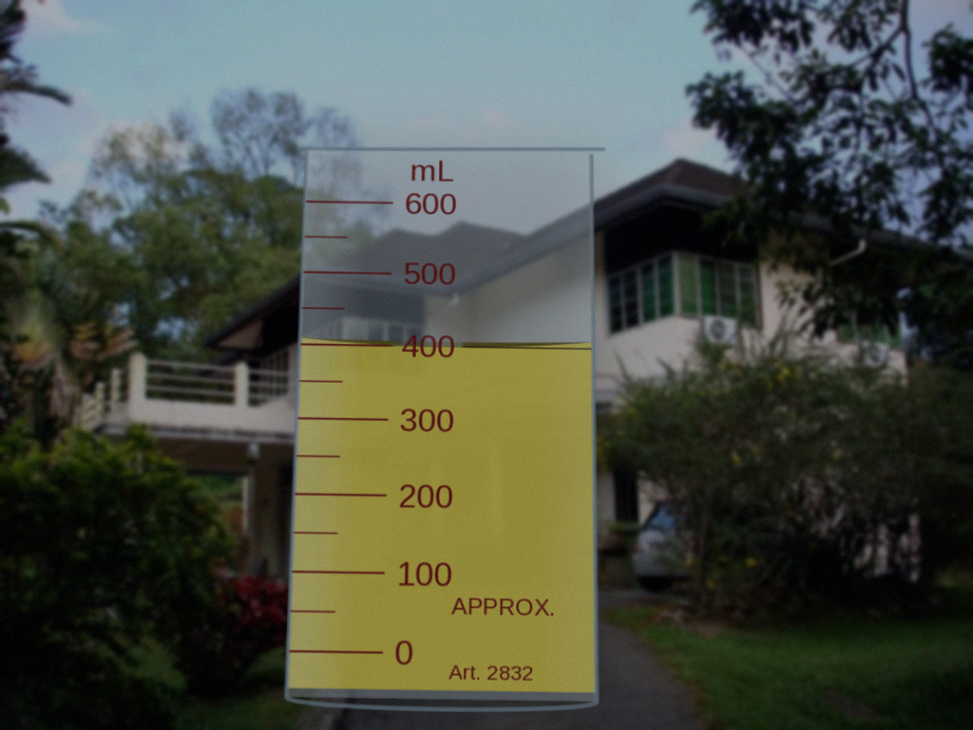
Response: 400 mL
